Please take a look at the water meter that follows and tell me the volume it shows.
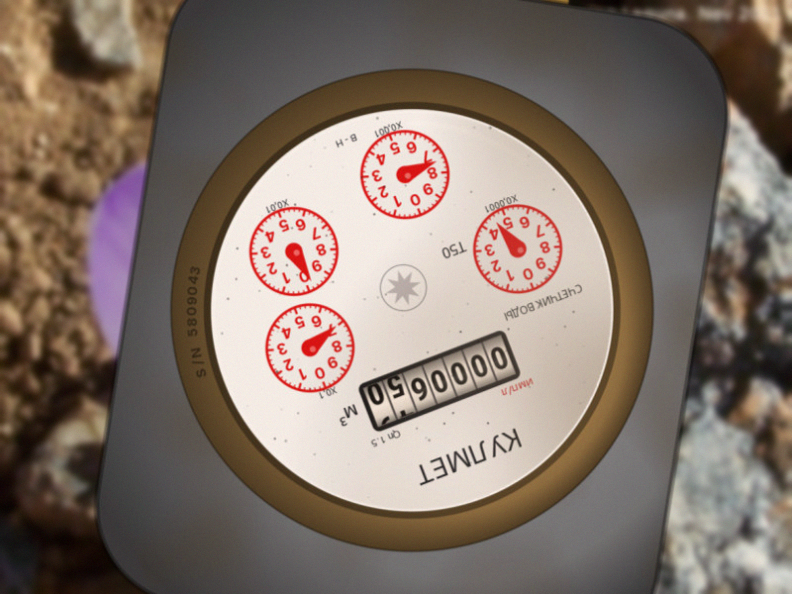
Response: 649.6974 m³
